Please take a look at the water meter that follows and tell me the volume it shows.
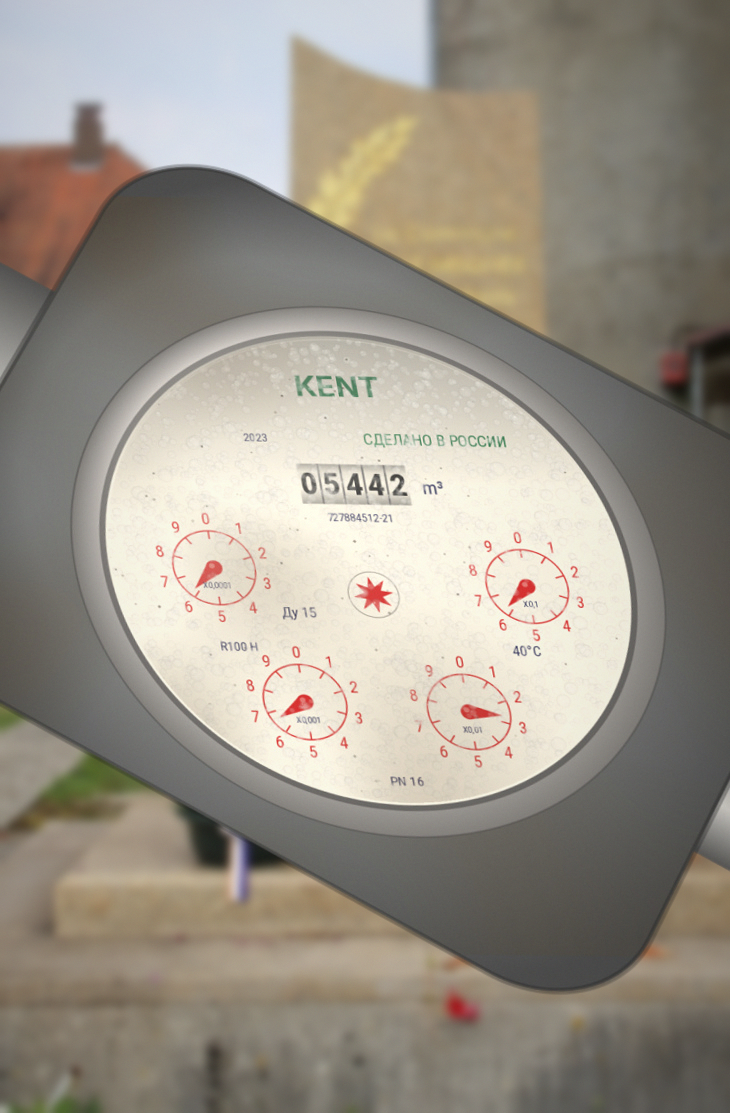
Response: 5442.6266 m³
